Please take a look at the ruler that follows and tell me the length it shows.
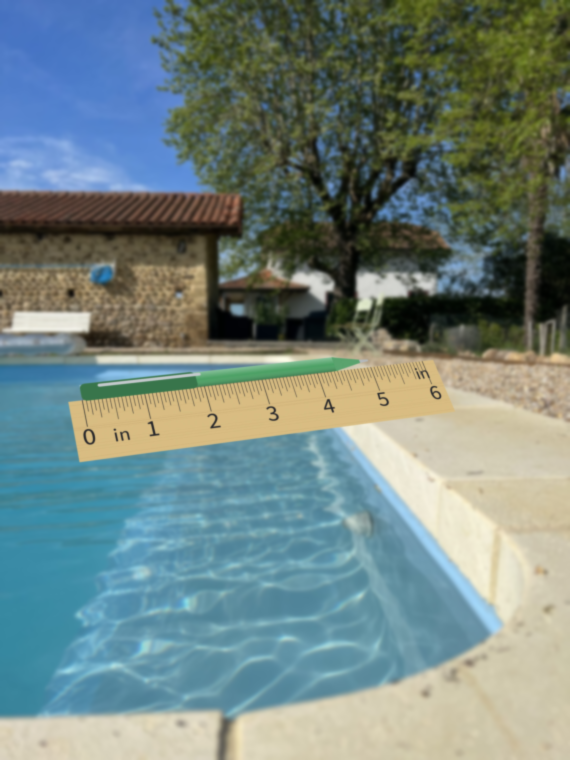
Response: 5 in
